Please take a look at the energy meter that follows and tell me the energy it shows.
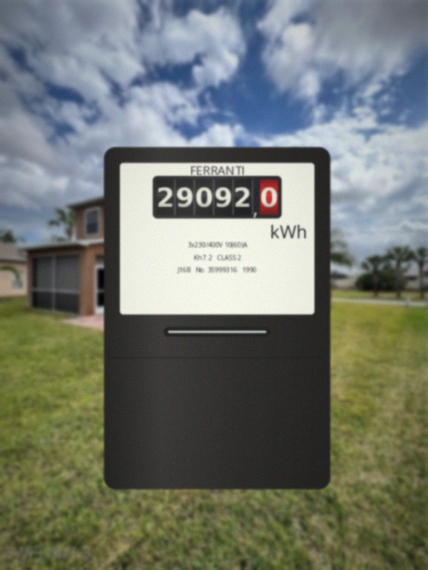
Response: 29092.0 kWh
